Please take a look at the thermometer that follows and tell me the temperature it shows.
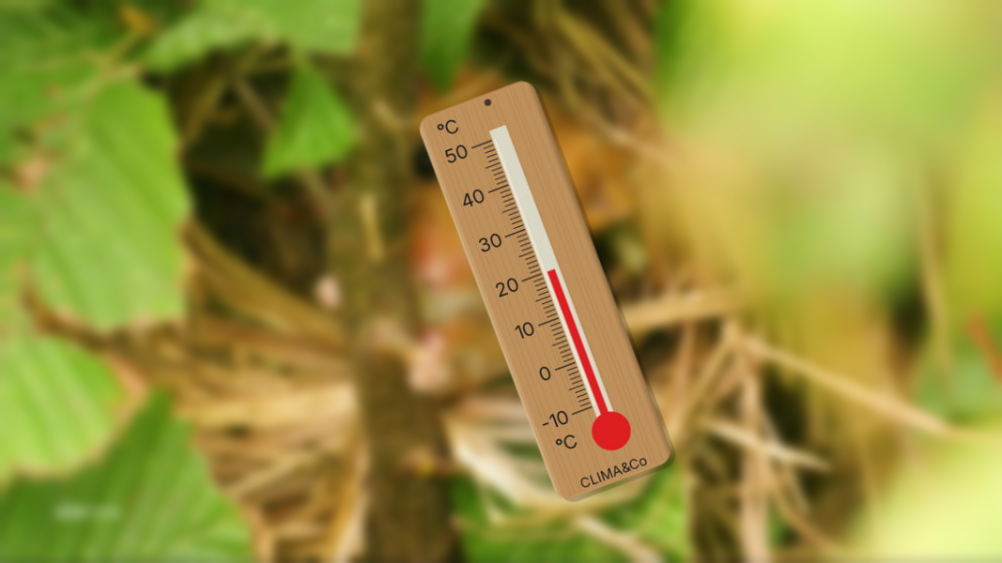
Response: 20 °C
